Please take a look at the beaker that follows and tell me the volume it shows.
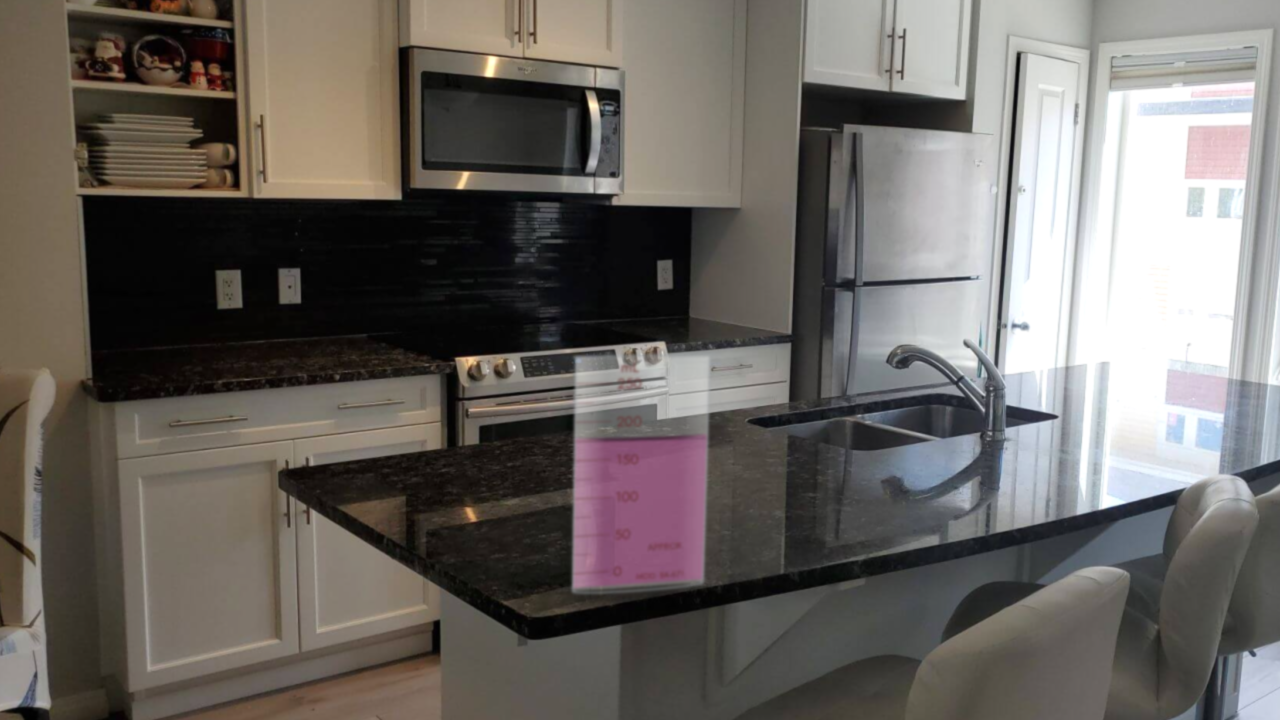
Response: 175 mL
